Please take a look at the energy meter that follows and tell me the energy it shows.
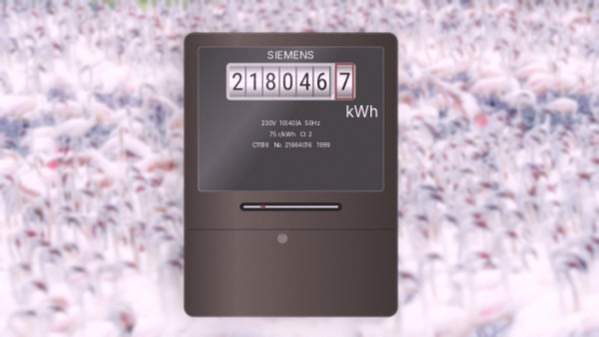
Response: 218046.7 kWh
